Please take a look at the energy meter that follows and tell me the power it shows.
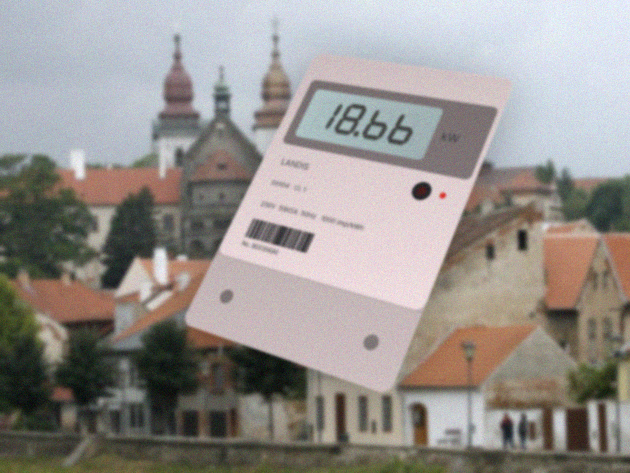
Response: 18.66 kW
